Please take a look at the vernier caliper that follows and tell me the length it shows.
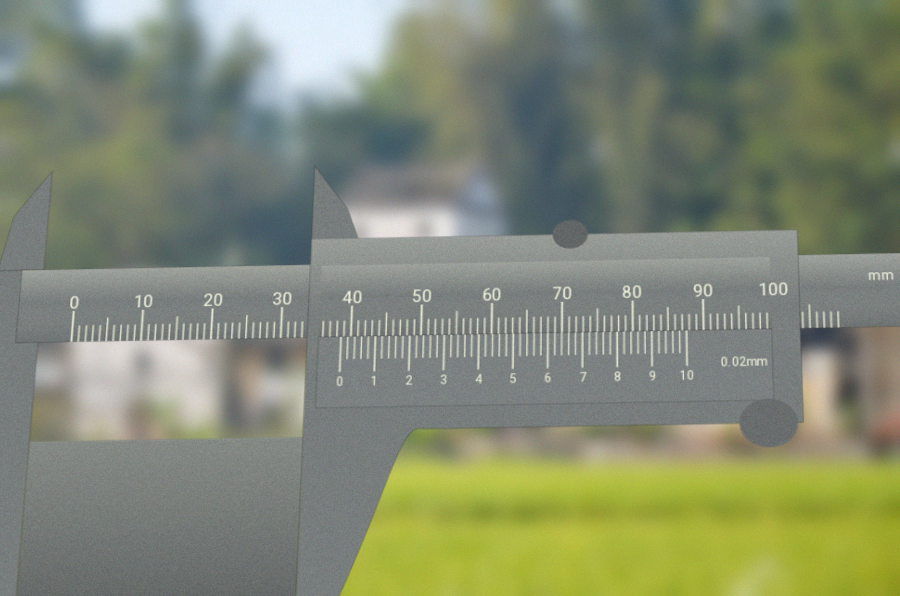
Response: 38.6 mm
